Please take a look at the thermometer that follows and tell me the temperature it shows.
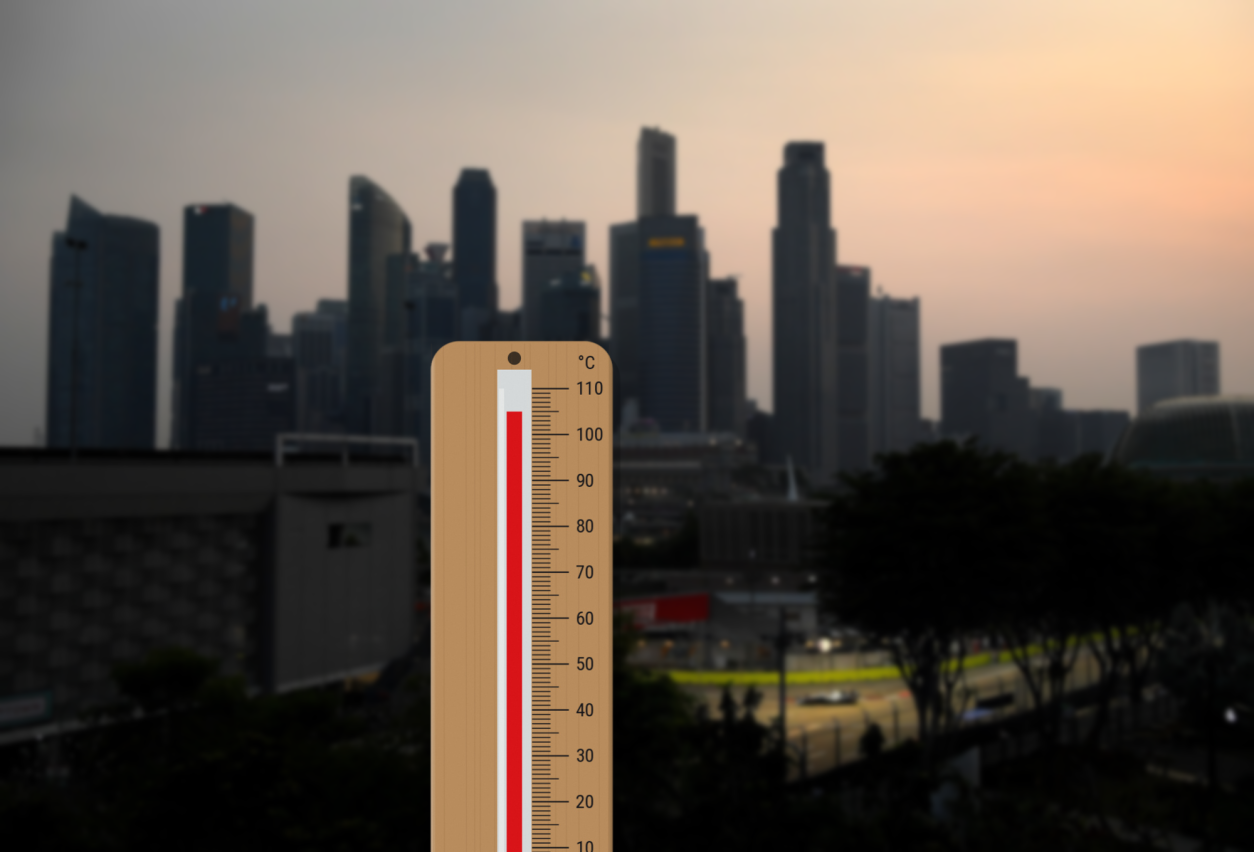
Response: 105 °C
